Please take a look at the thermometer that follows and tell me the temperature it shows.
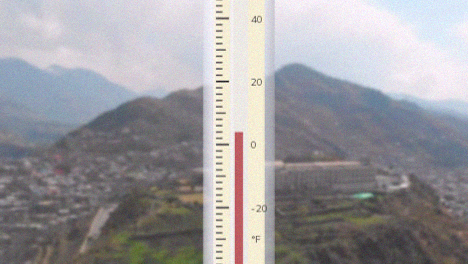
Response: 4 °F
